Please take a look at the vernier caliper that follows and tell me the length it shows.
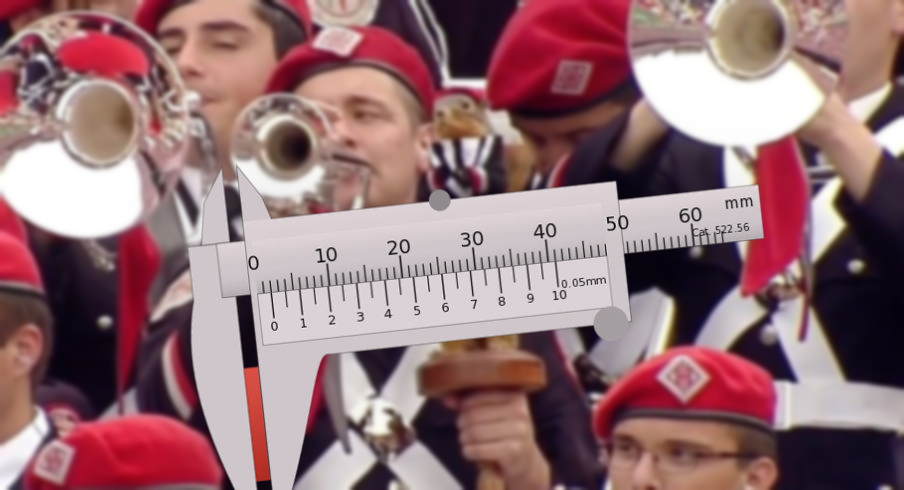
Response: 2.0 mm
